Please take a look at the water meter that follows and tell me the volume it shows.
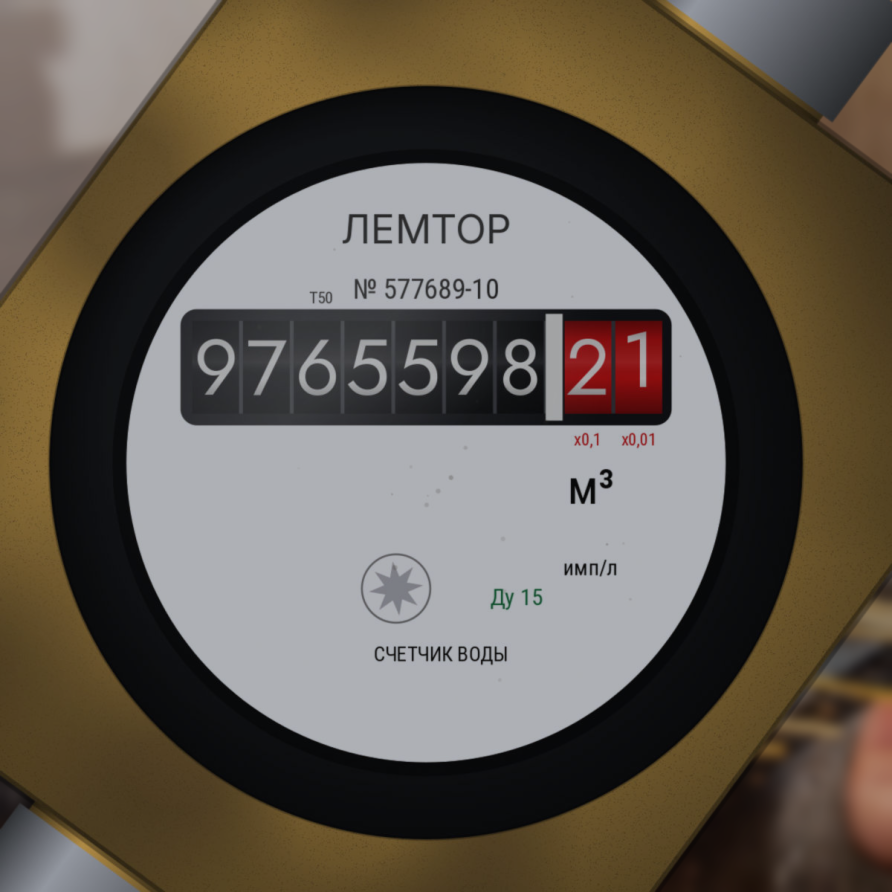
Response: 9765598.21 m³
